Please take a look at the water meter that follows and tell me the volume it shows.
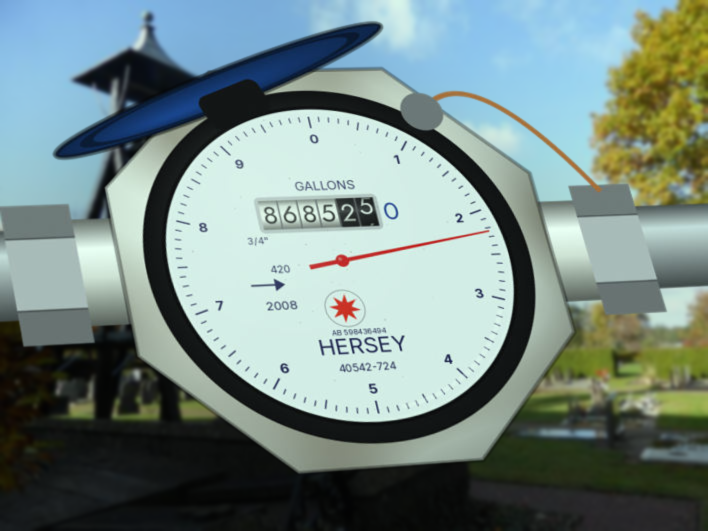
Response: 8685252.2 gal
